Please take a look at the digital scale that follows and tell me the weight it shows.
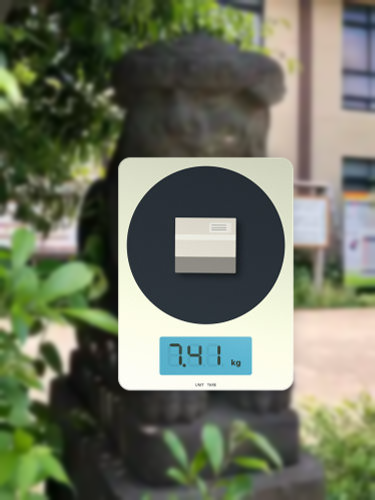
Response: 7.41 kg
